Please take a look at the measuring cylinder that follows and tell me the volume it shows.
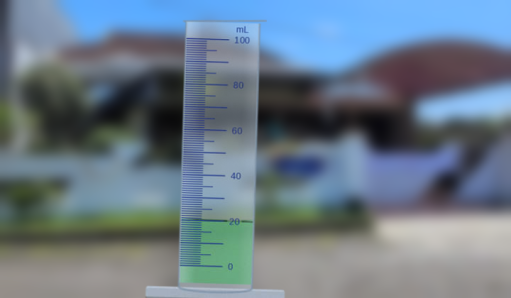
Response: 20 mL
